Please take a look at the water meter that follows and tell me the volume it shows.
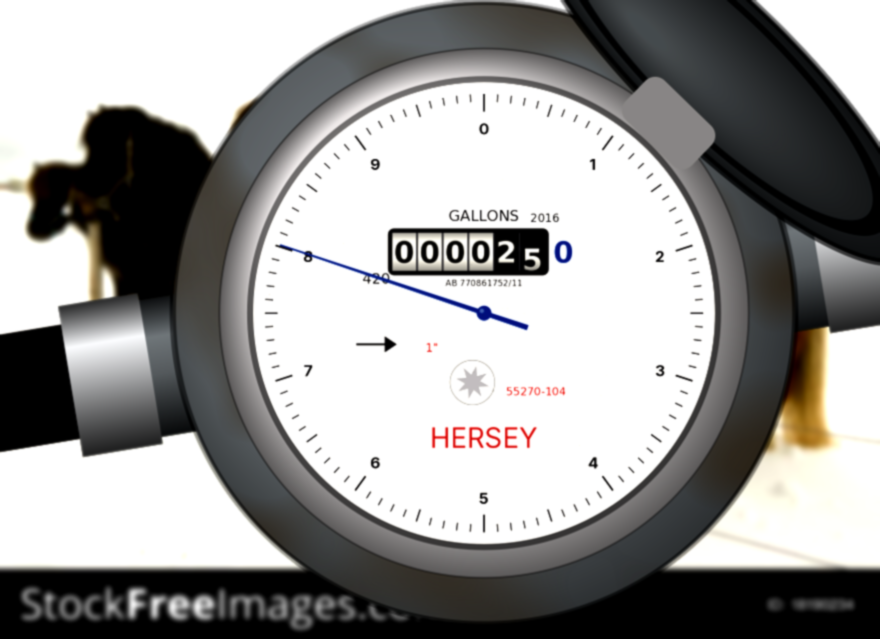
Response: 248.0 gal
